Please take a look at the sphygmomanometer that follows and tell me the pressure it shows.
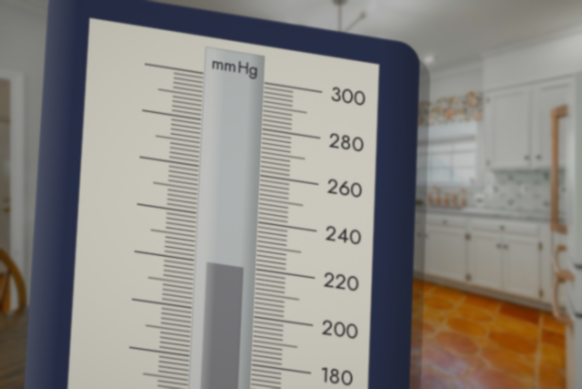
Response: 220 mmHg
